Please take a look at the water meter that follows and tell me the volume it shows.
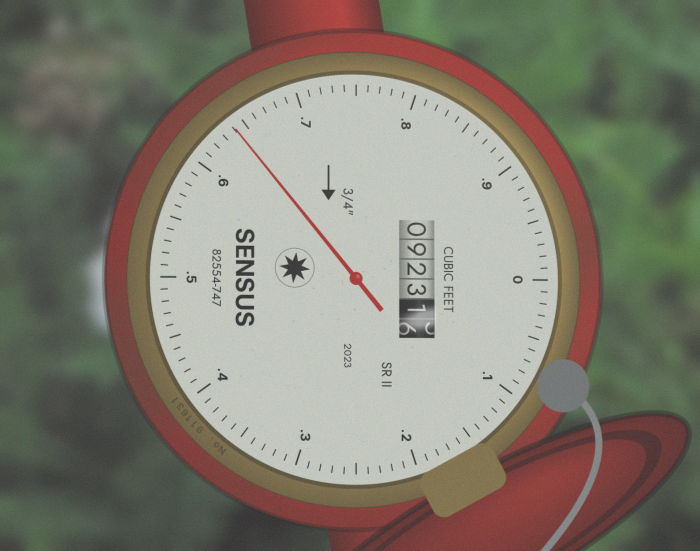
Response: 92315.64 ft³
